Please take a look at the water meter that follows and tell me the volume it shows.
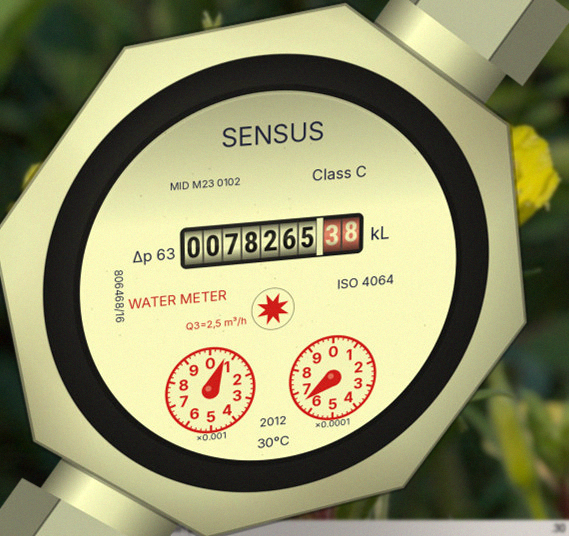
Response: 78265.3806 kL
